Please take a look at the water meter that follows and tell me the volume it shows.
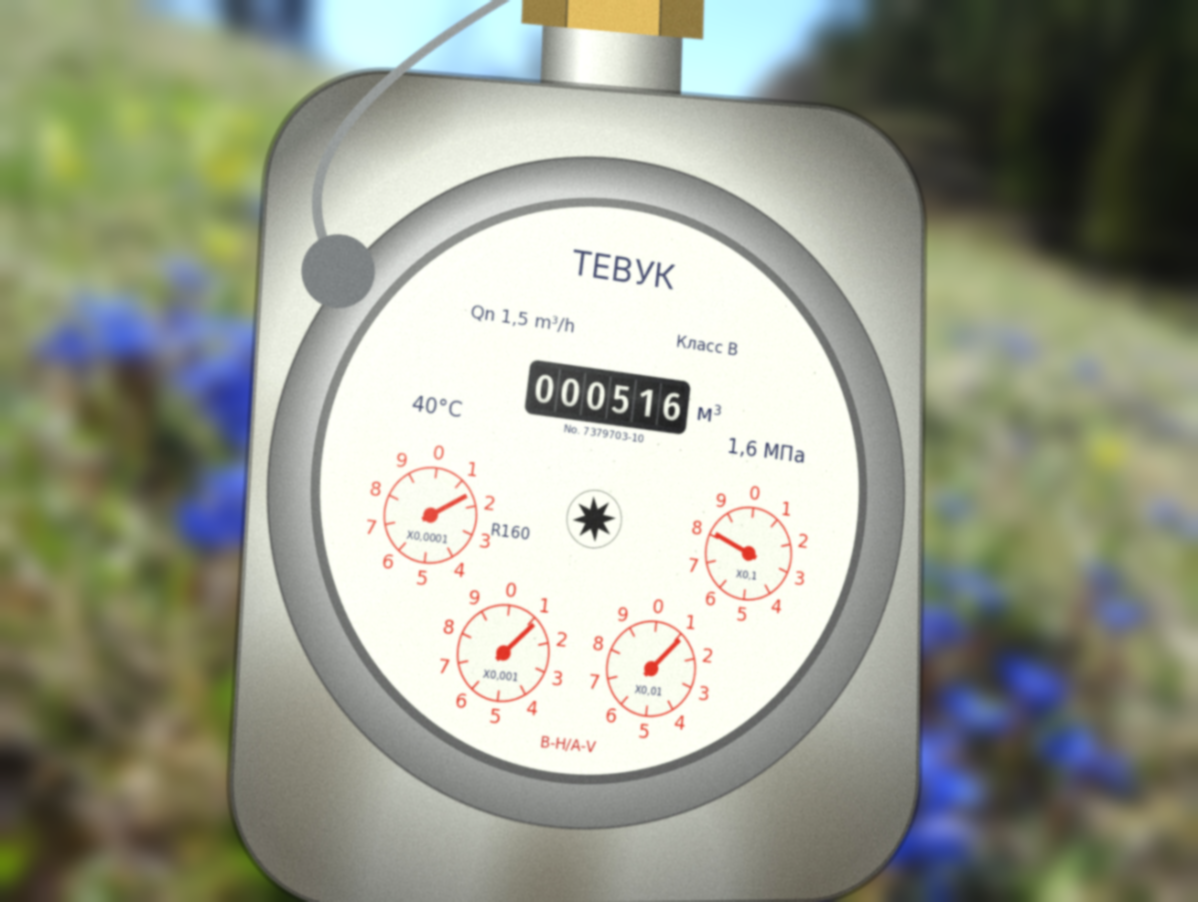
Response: 516.8111 m³
